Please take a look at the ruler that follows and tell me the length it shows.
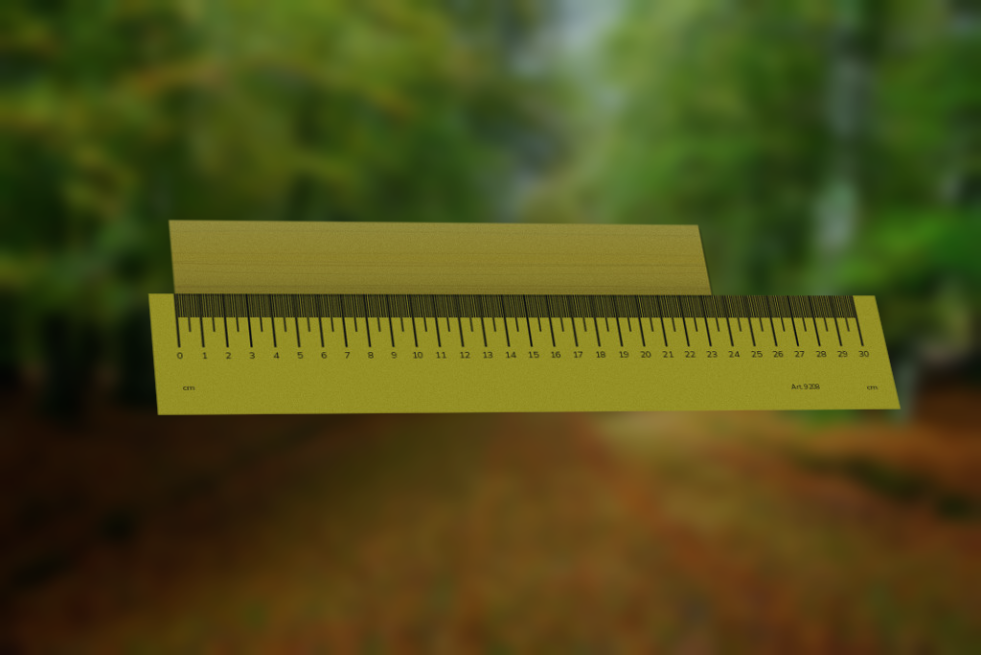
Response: 23.5 cm
